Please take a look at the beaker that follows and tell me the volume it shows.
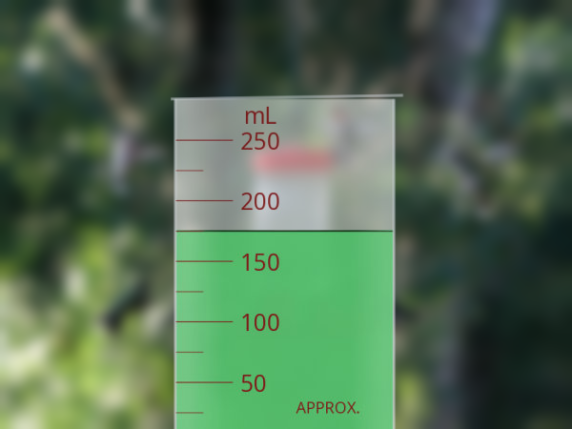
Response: 175 mL
